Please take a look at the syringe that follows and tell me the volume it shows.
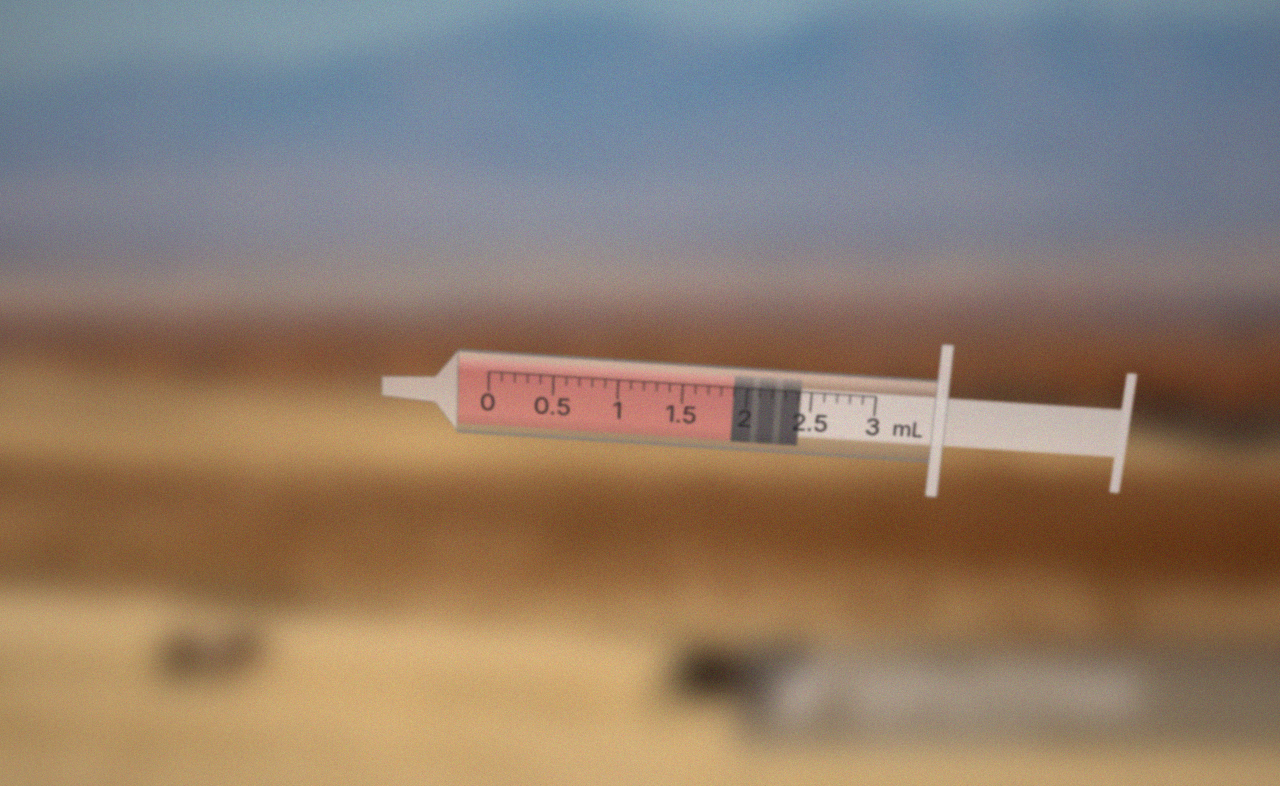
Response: 1.9 mL
